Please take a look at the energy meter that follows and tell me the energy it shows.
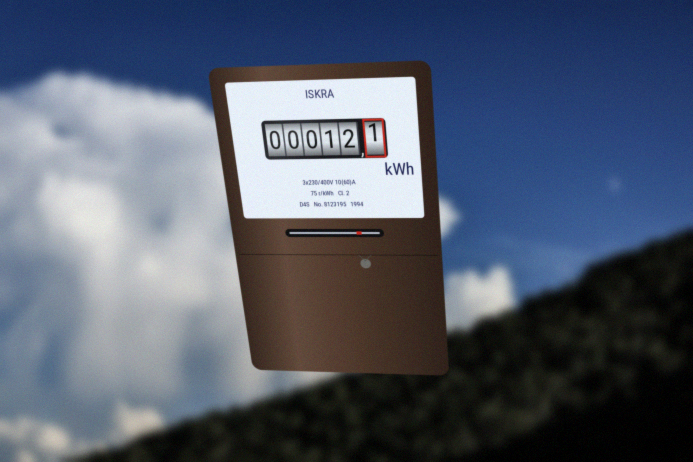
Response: 12.1 kWh
